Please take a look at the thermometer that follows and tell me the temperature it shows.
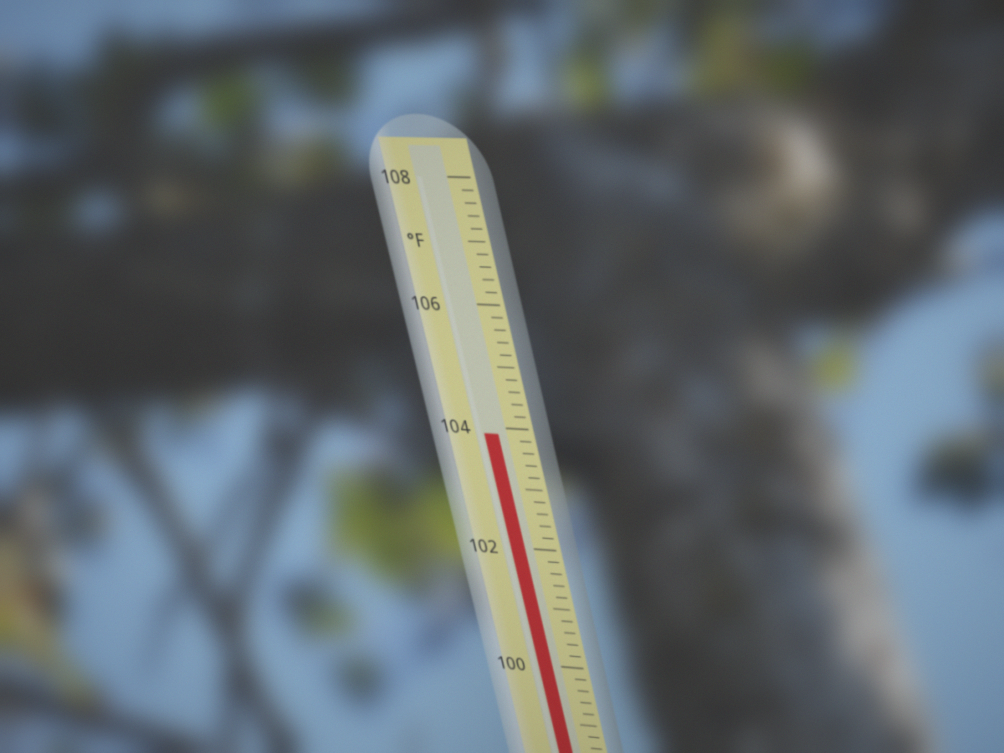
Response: 103.9 °F
